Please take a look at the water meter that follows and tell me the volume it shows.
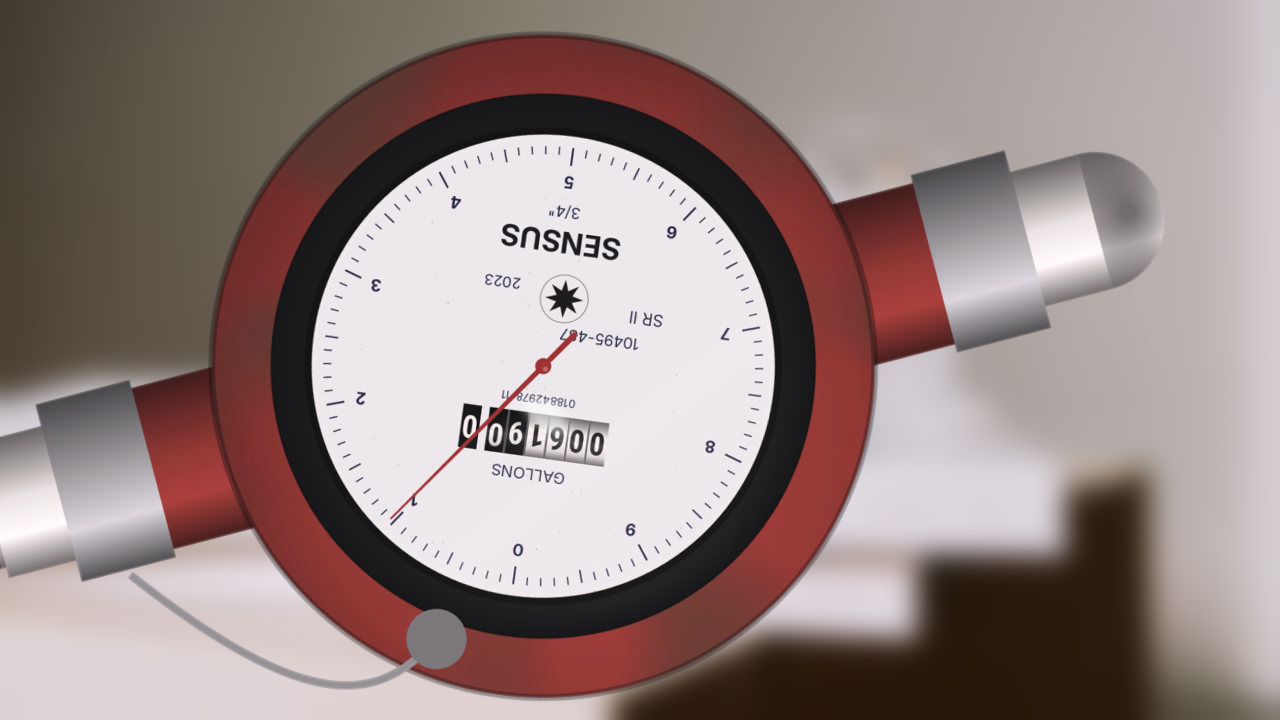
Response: 61901.0 gal
